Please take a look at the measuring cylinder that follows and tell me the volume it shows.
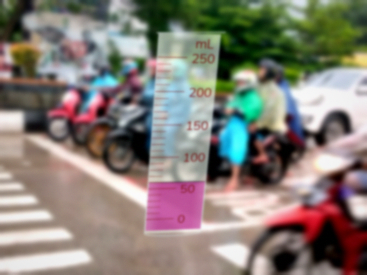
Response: 60 mL
